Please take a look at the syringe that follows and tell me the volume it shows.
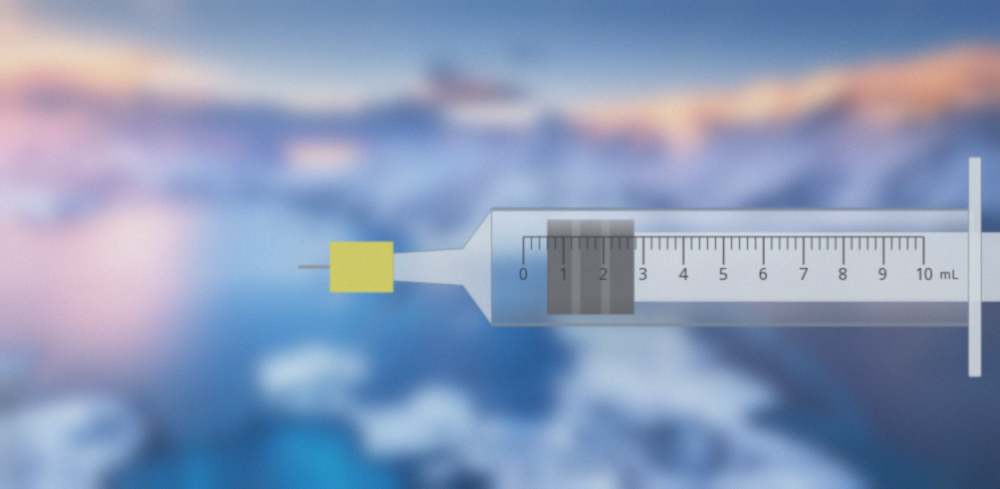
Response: 0.6 mL
